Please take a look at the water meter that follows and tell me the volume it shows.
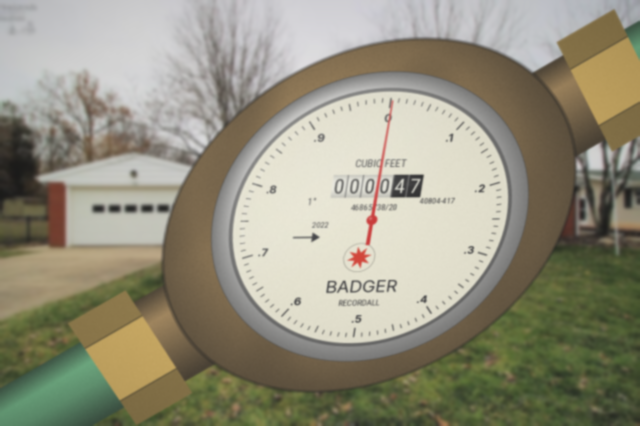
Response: 47.00 ft³
